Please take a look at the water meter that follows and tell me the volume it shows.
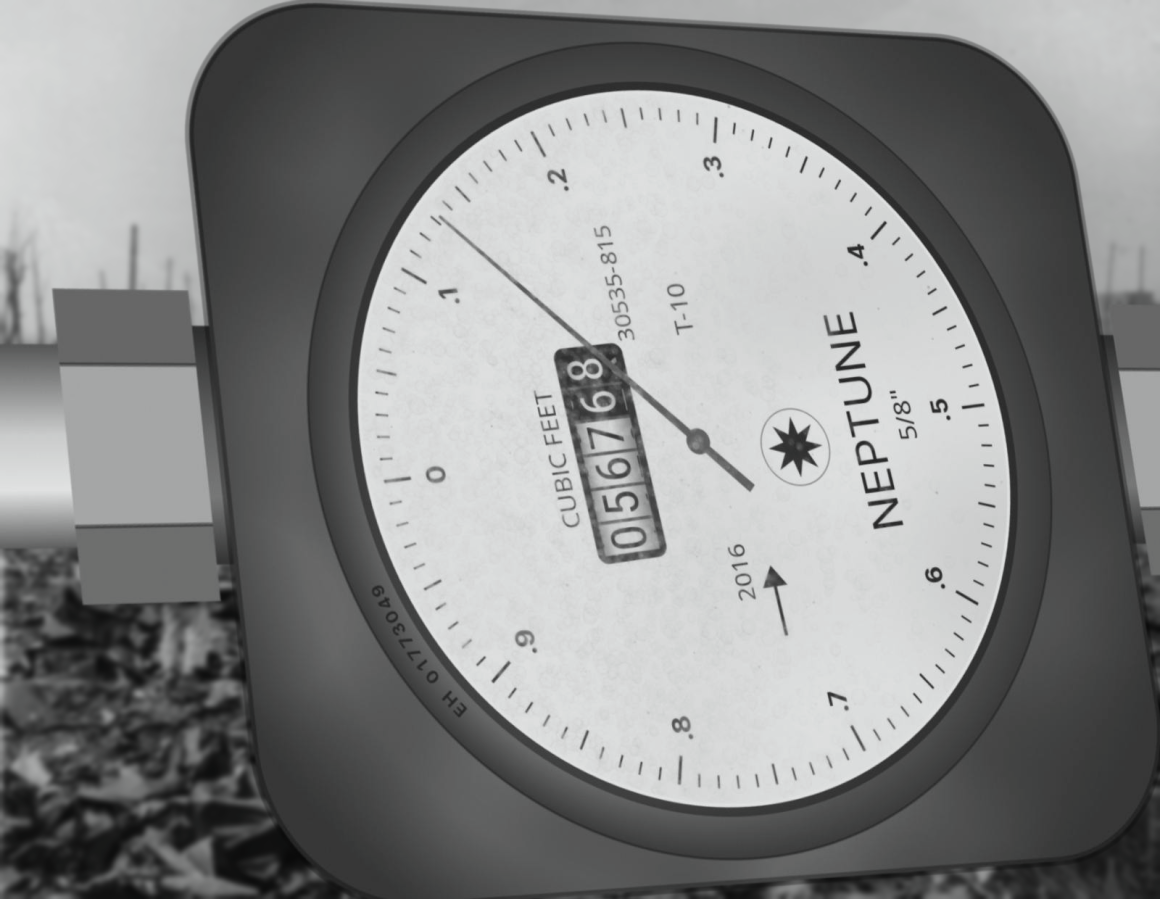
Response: 56768.13 ft³
